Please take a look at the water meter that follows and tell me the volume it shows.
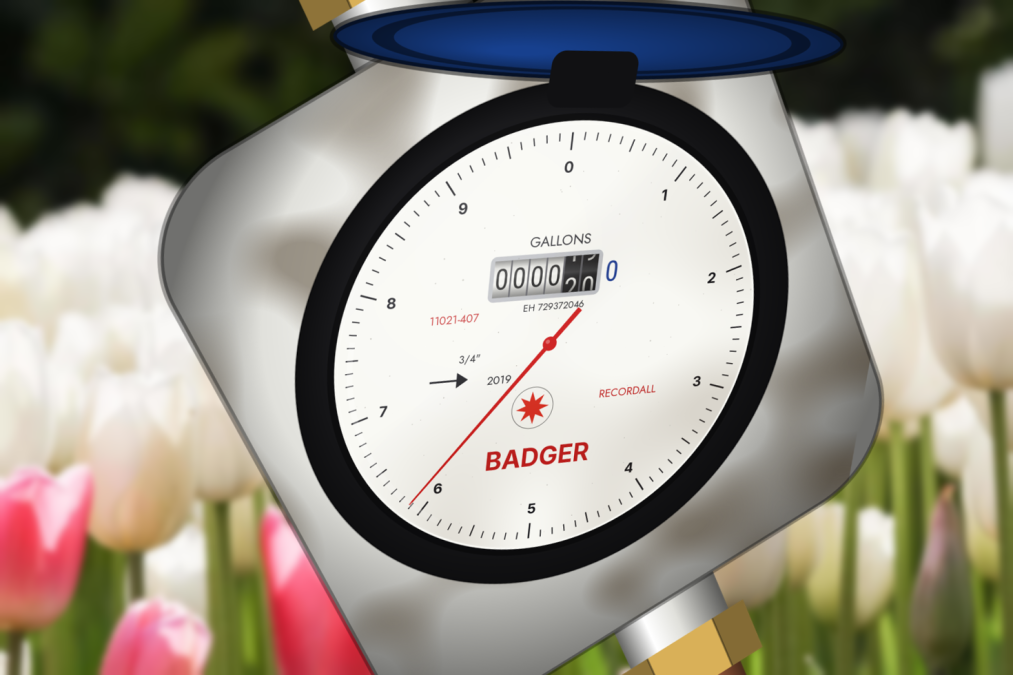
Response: 196.1 gal
